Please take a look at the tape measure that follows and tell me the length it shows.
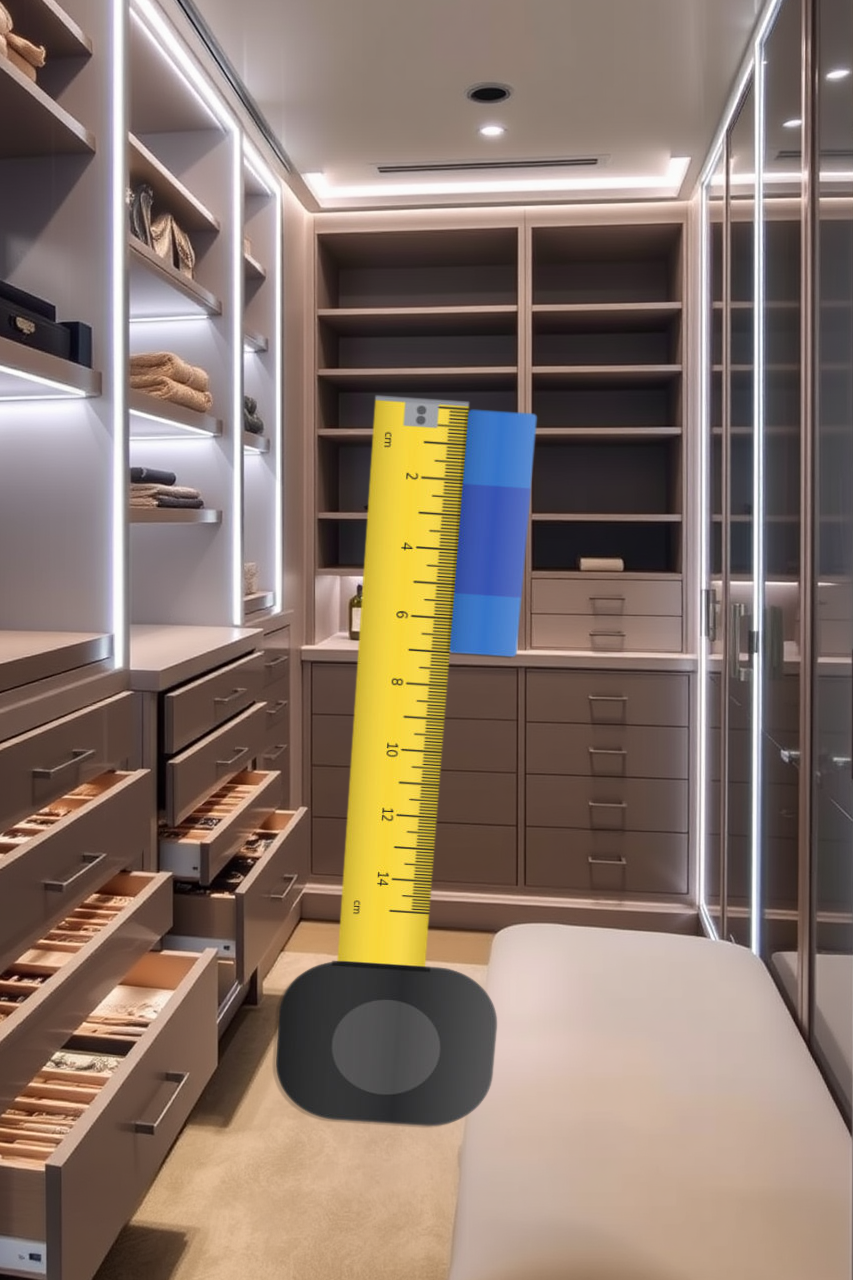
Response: 7 cm
